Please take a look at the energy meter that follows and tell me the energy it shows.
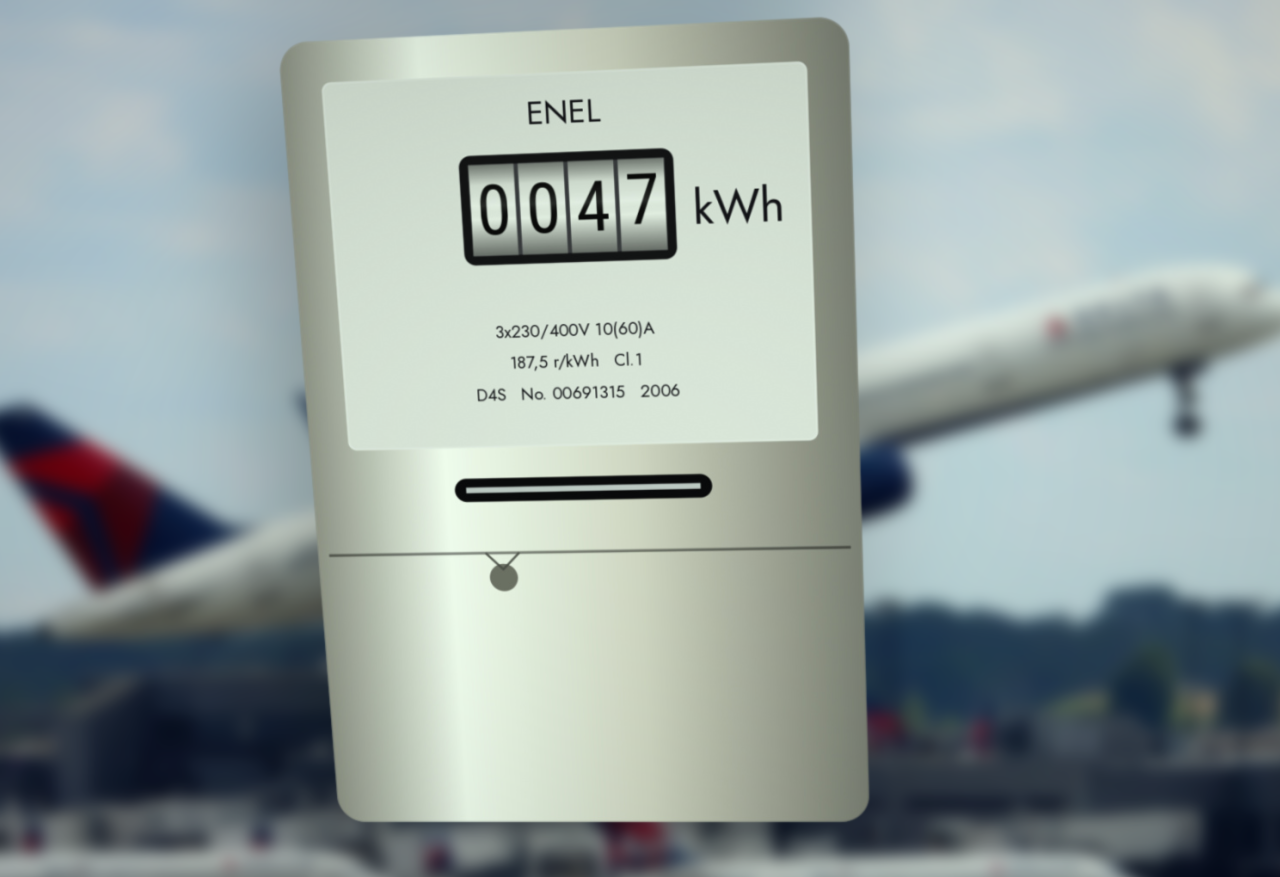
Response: 47 kWh
